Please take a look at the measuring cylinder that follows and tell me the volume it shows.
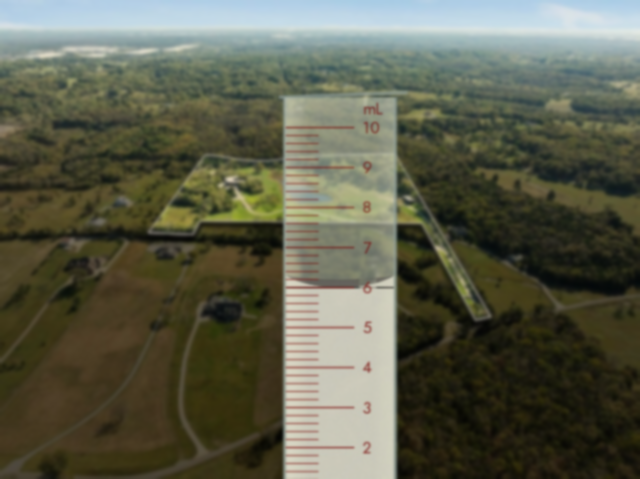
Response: 6 mL
